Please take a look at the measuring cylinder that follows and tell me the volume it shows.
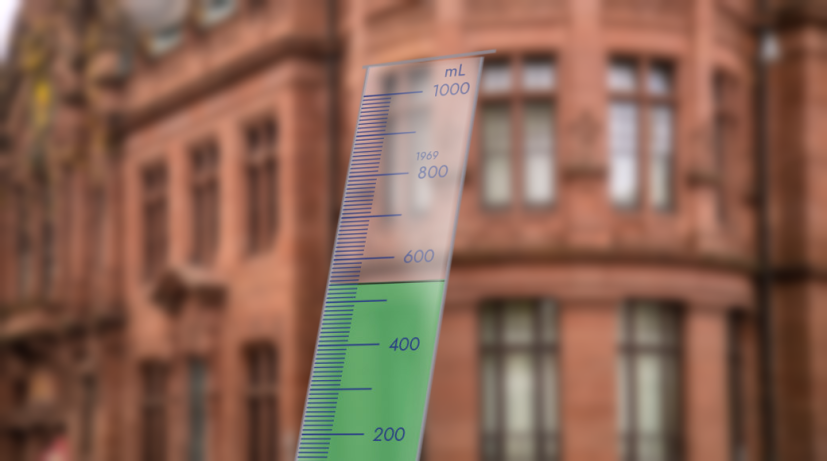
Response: 540 mL
